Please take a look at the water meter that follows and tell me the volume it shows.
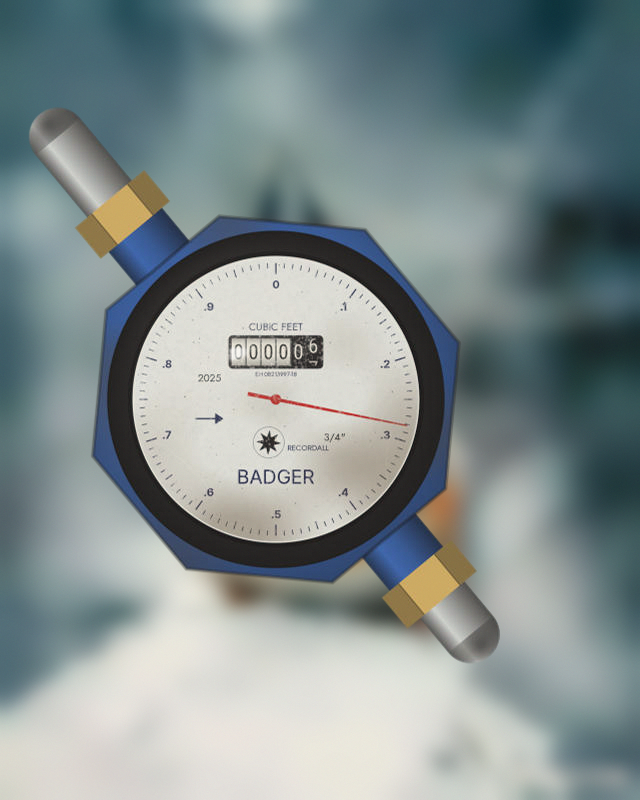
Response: 6.28 ft³
